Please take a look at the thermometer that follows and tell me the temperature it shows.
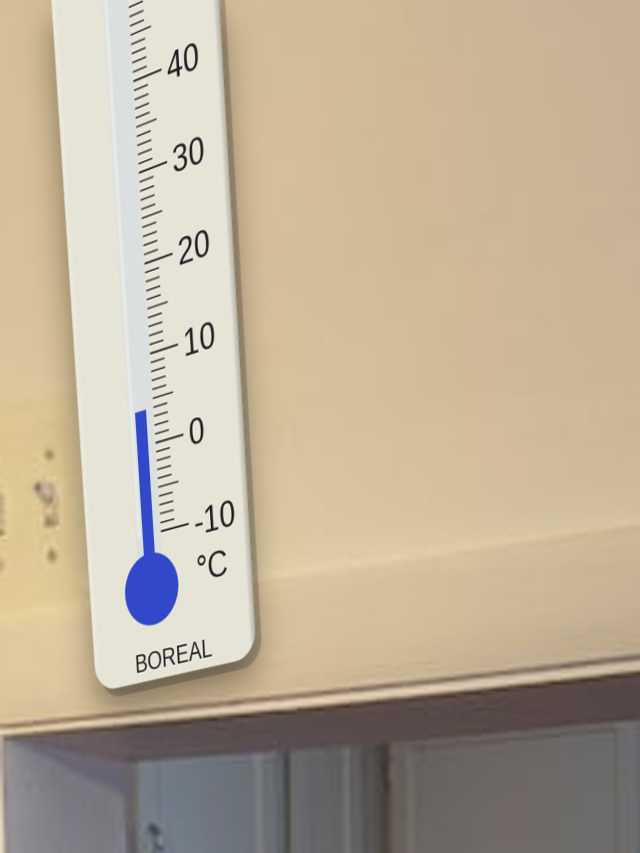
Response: 4 °C
